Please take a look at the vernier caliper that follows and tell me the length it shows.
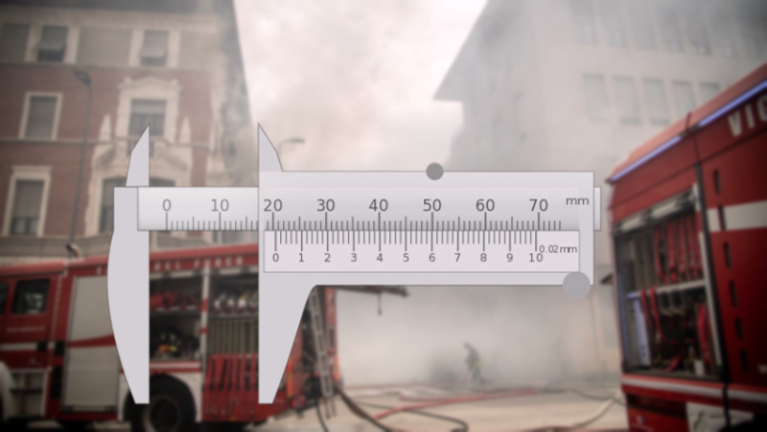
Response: 20.5 mm
